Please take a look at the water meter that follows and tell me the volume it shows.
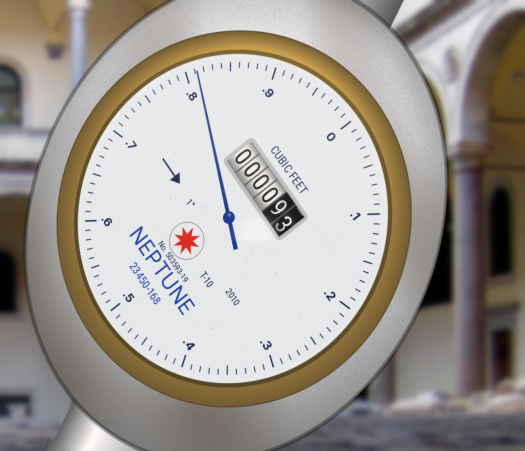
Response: 92.81 ft³
